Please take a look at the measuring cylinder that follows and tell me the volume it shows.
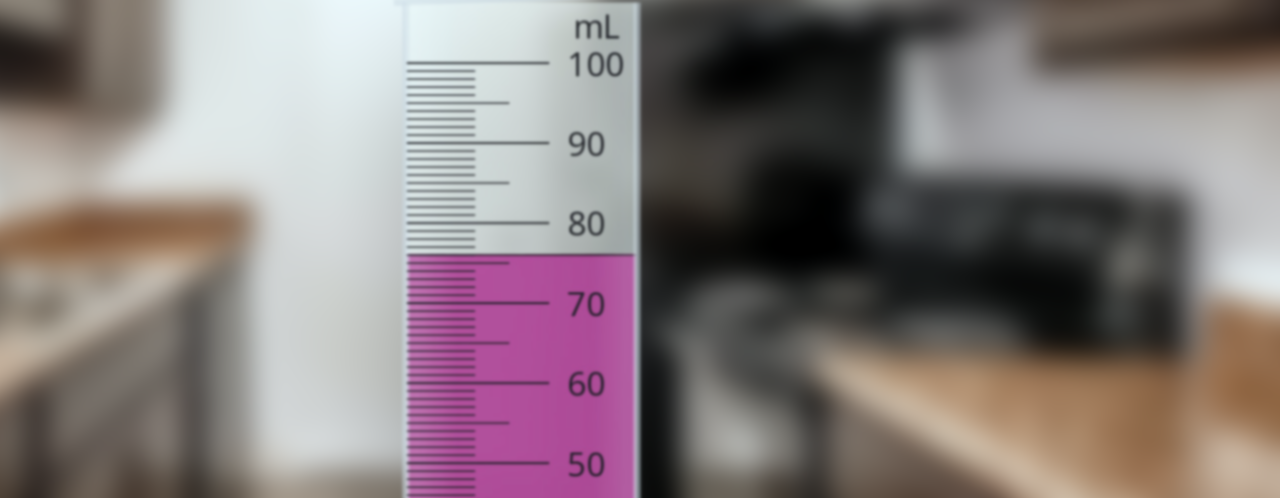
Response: 76 mL
